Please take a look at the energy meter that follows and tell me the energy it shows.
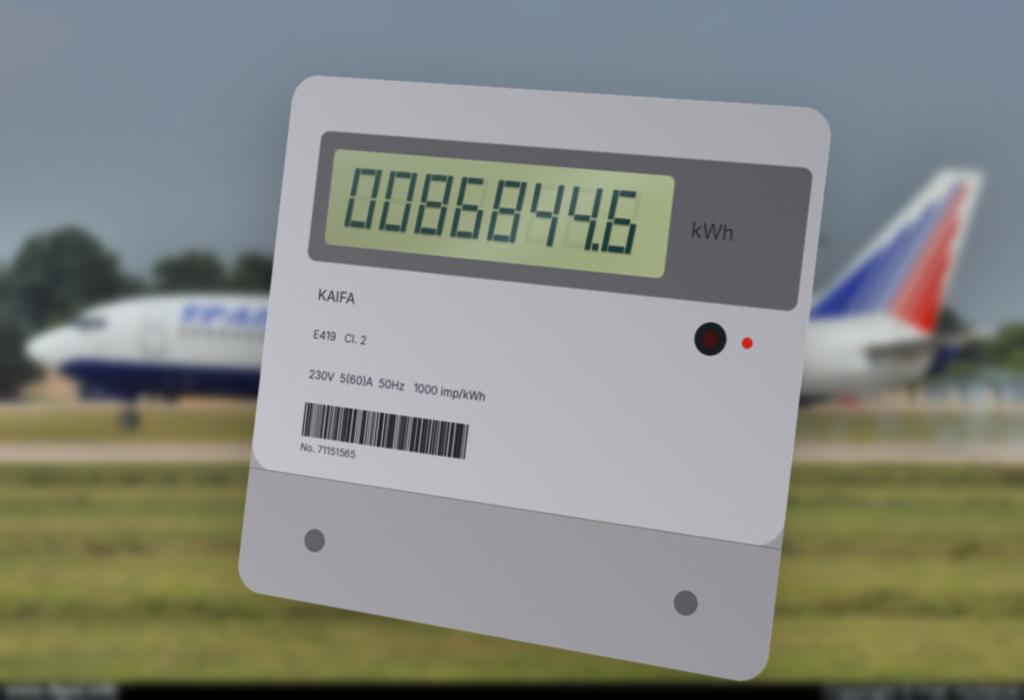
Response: 86844.6 kWh
